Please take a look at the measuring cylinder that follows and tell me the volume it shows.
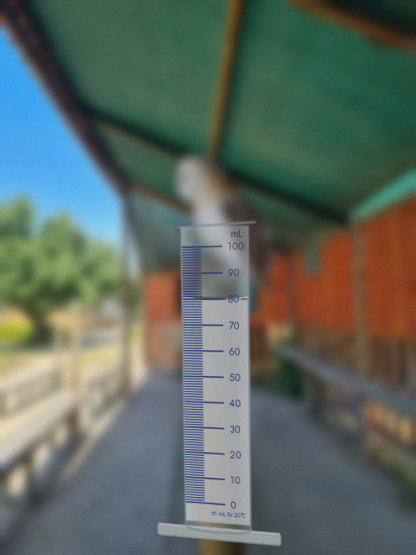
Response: 80 mL
